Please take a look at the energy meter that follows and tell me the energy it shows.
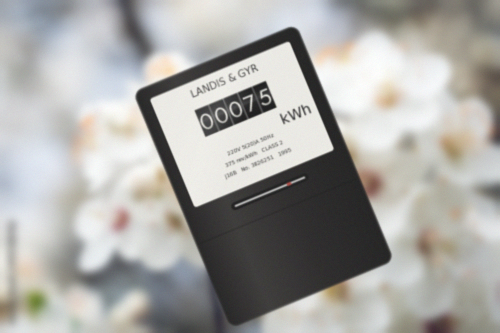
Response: 75 kWh
